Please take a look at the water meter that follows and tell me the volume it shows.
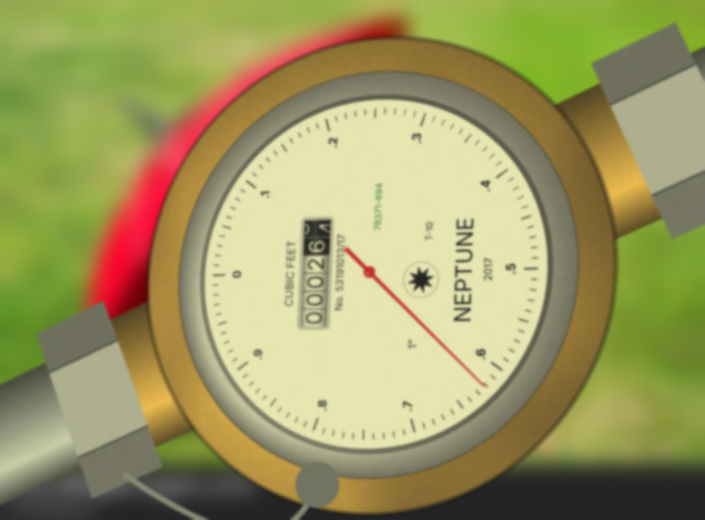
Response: 263.62 ft³
